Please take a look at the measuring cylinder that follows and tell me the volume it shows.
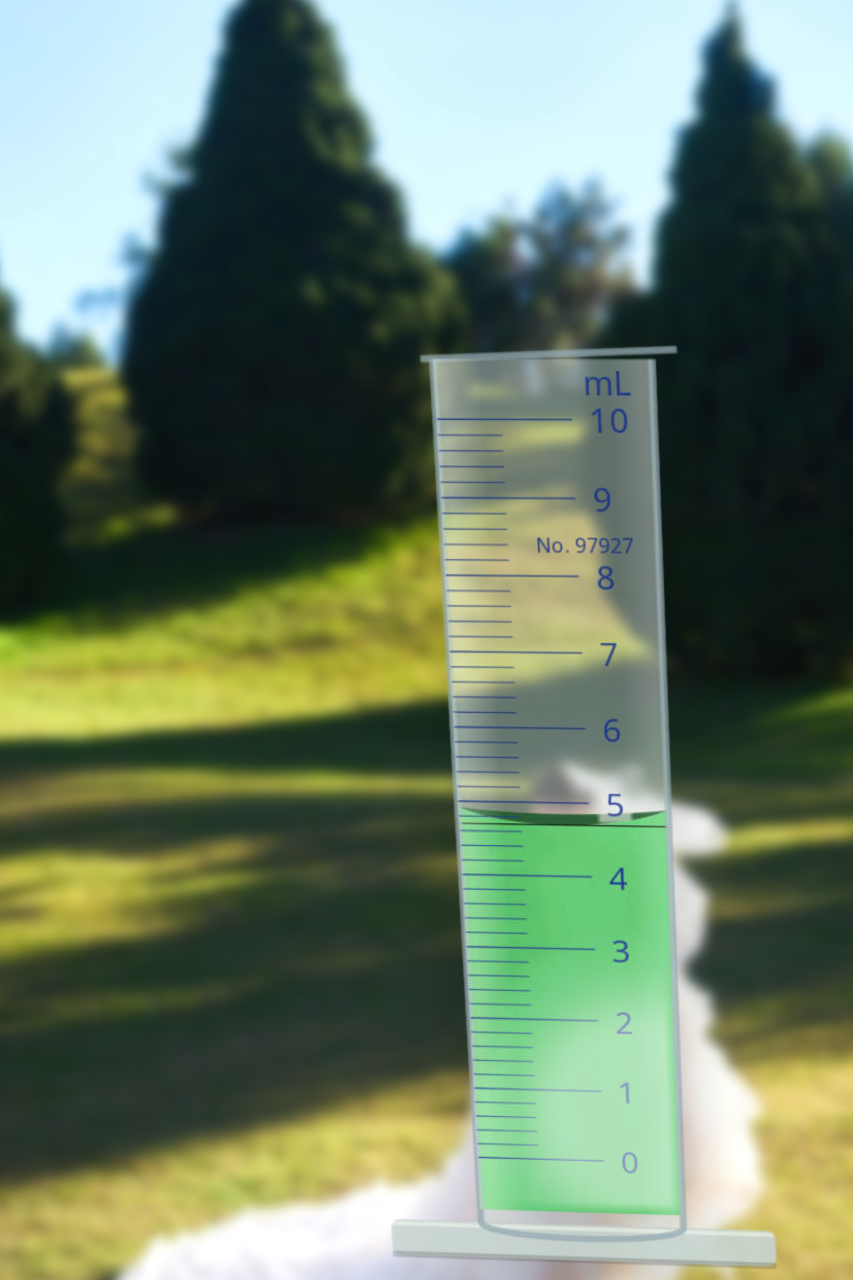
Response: 4.7 mL
